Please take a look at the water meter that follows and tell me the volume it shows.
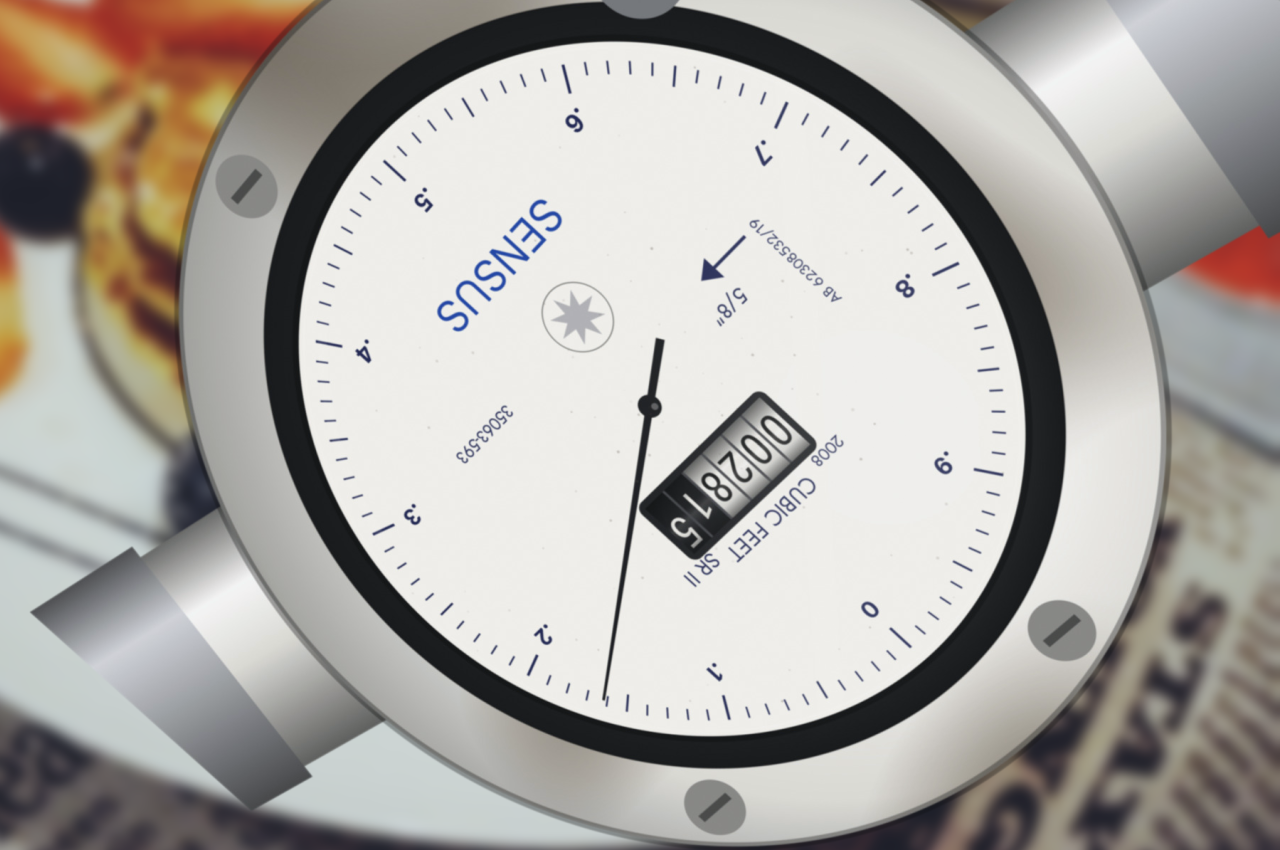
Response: 2815.16 ft³
